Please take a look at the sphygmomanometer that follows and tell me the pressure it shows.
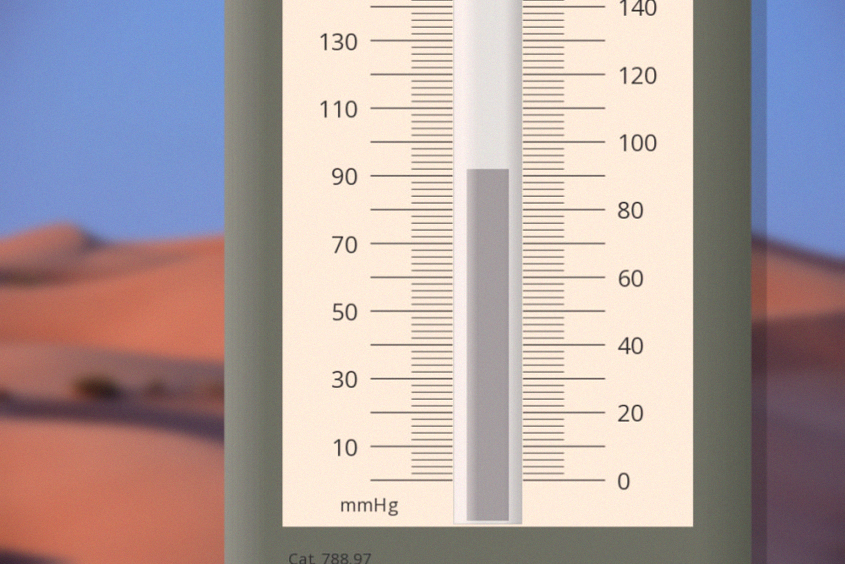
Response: 92 mmHg
